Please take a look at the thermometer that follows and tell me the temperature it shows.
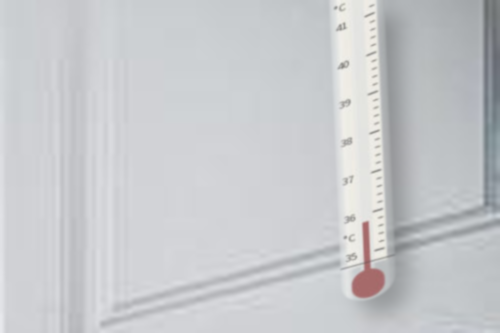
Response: 35.8 °C
